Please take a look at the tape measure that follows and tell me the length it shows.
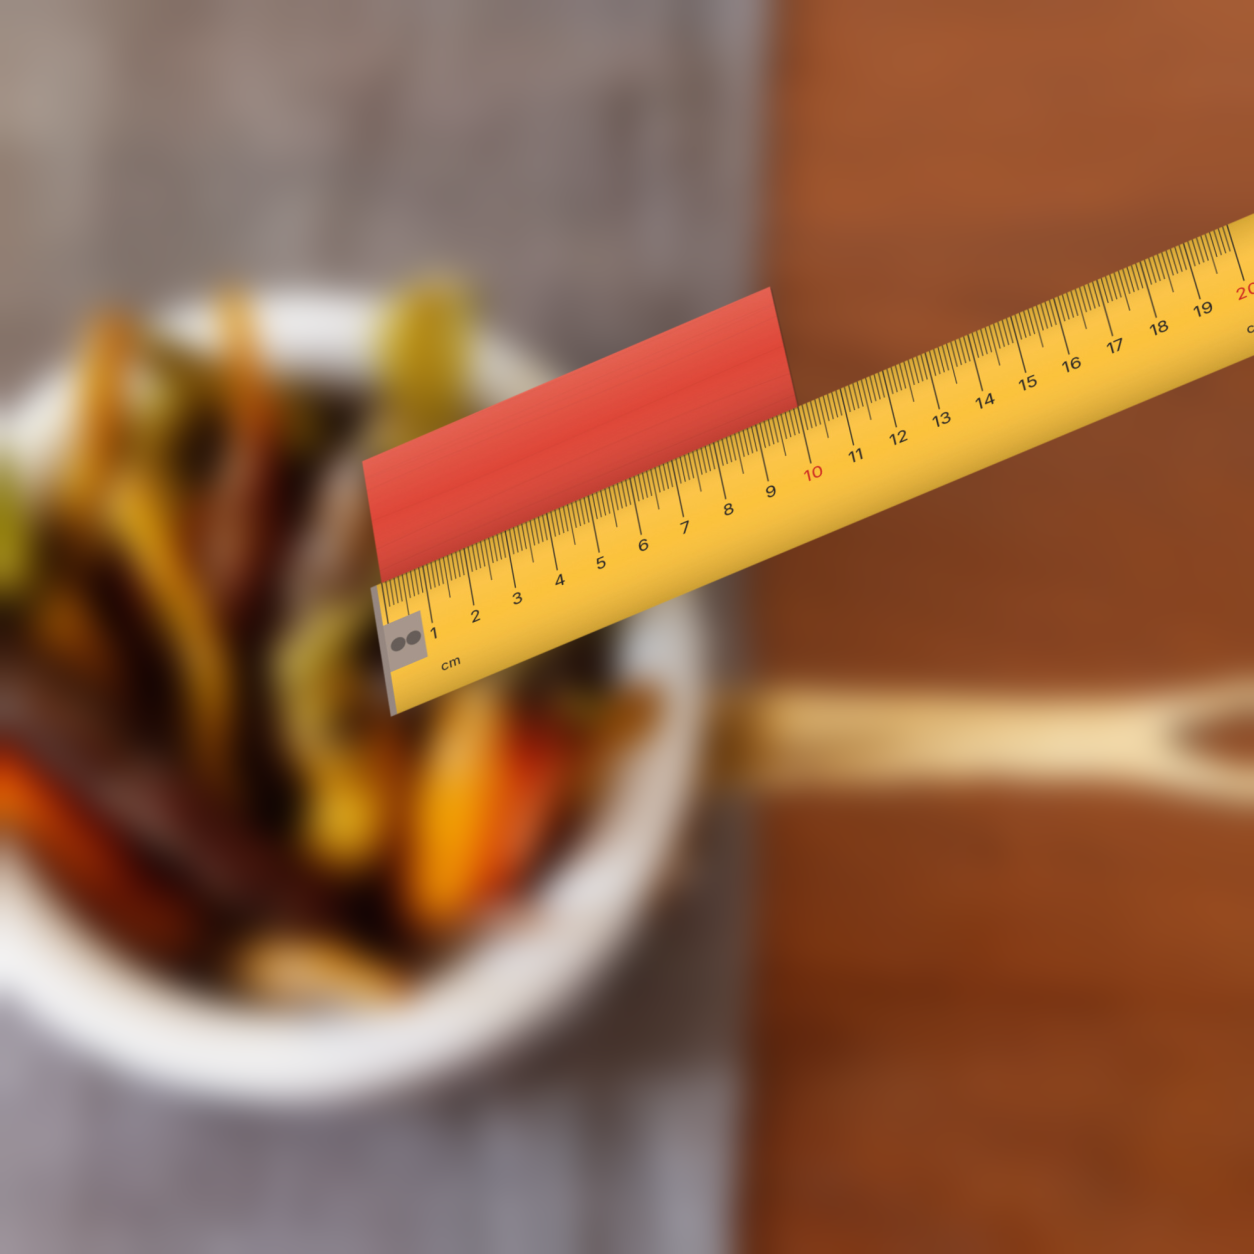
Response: 10 cm
